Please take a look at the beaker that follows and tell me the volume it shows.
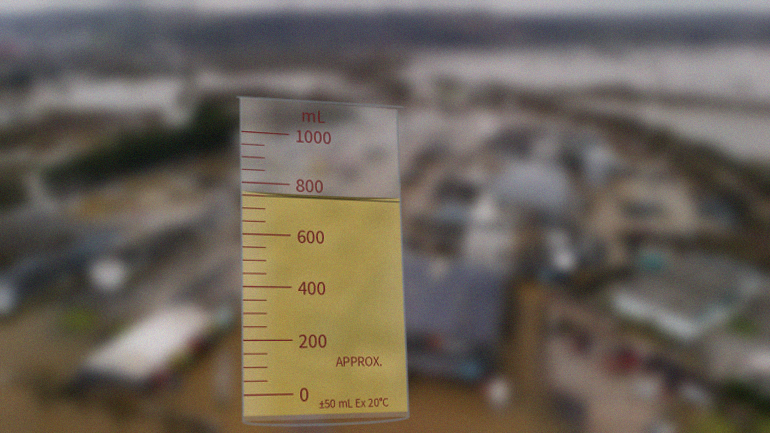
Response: 750 mL
